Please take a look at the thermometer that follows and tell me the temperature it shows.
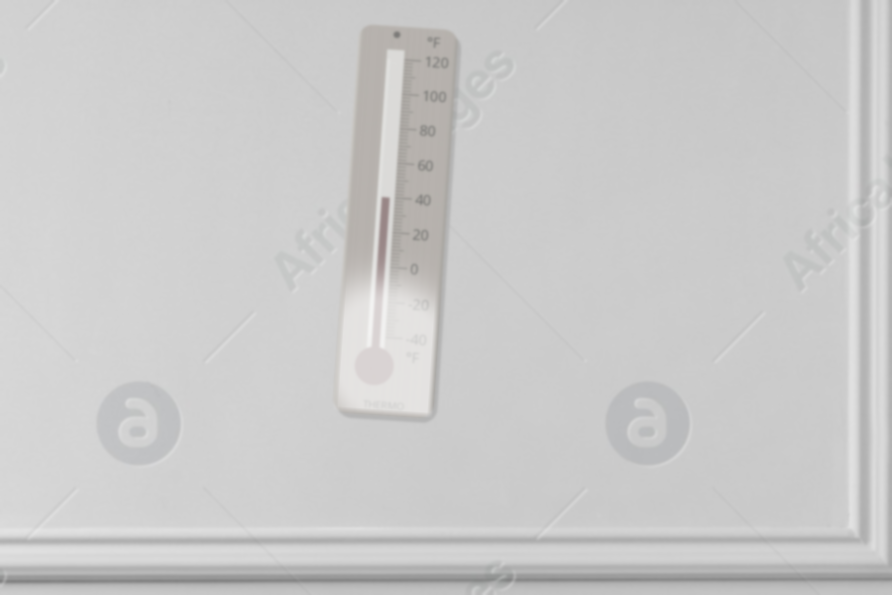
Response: 40 °F
